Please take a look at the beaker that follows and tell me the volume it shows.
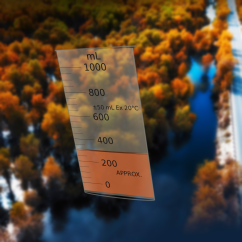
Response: 300 mL
